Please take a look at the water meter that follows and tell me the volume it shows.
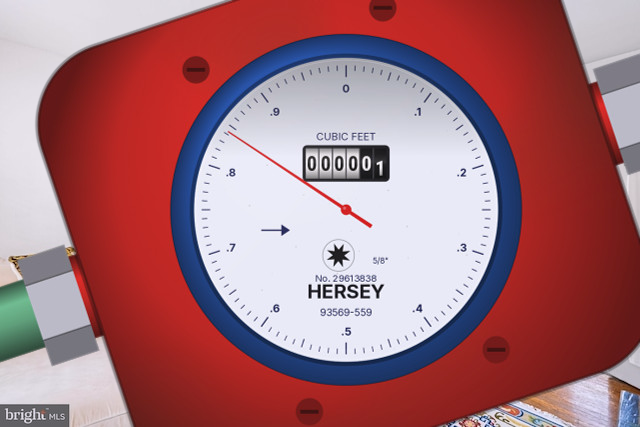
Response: 0.84 ft³
